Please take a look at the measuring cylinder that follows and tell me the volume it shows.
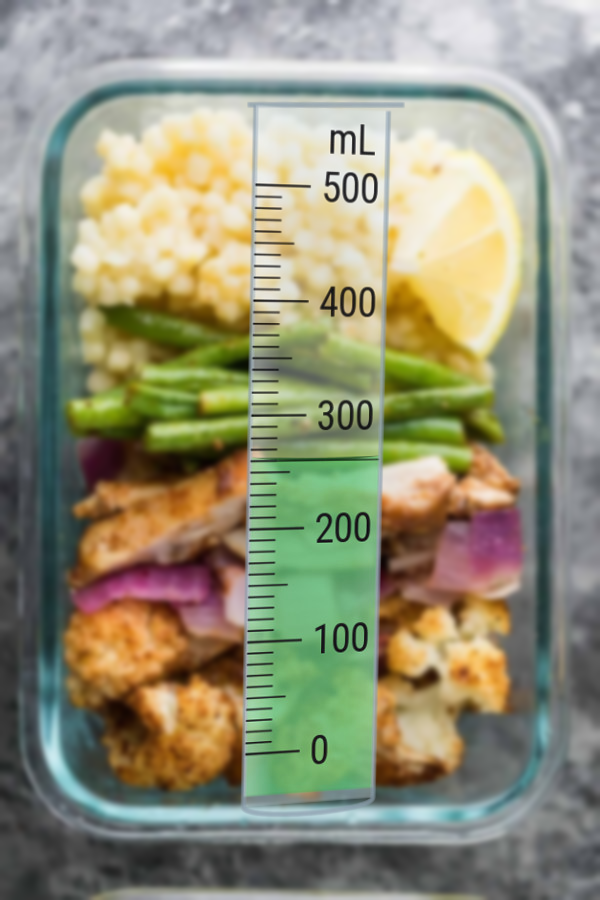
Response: 260 mL
